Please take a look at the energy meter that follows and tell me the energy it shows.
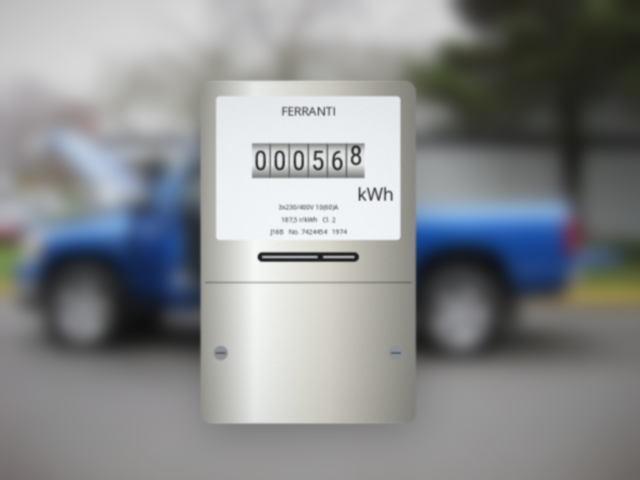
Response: 568 kWh
